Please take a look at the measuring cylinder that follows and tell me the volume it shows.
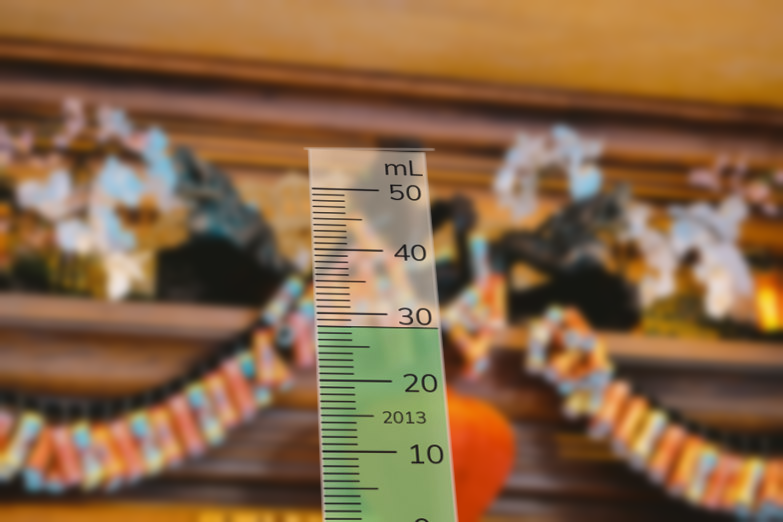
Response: 28 mL
